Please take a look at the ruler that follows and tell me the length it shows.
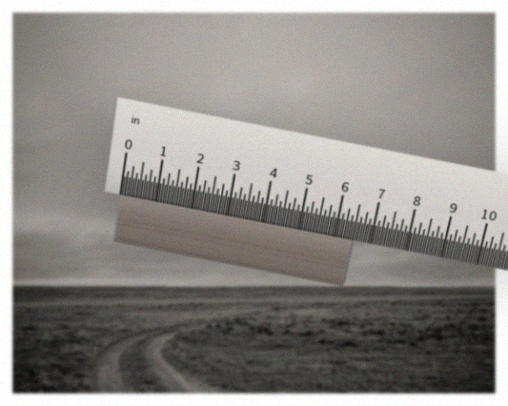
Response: 6.5 in
